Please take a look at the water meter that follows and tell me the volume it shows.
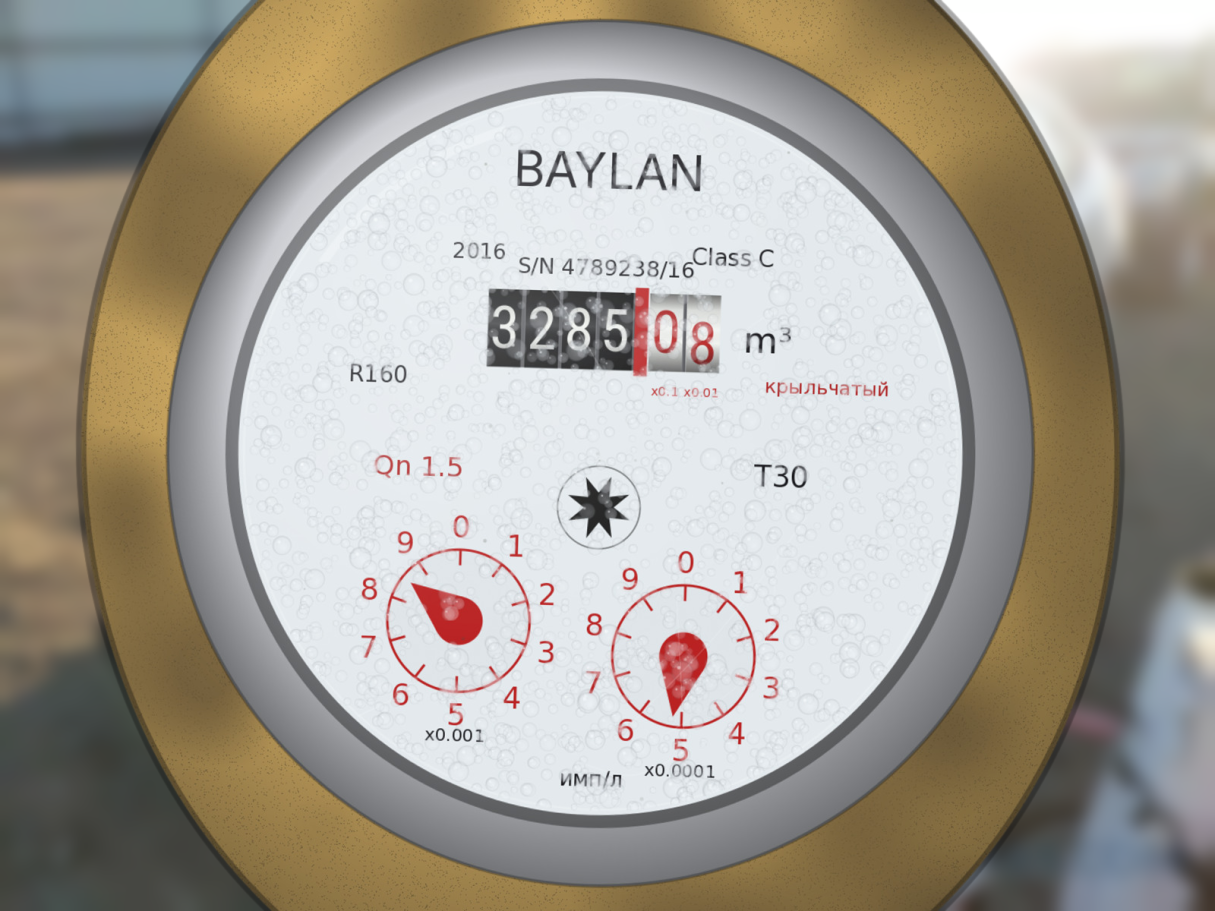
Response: 3285.0785 m³
